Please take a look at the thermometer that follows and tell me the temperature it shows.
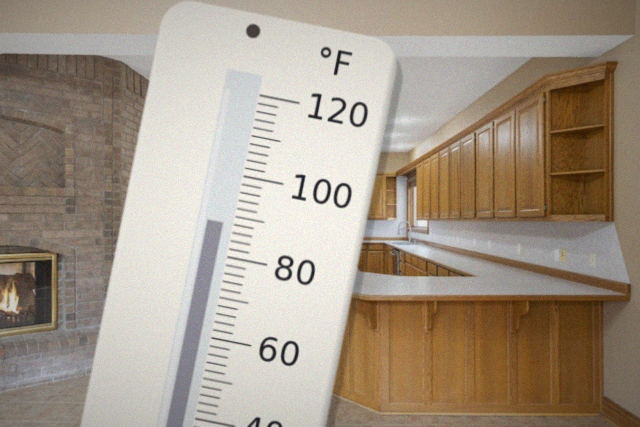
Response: 88 °F
